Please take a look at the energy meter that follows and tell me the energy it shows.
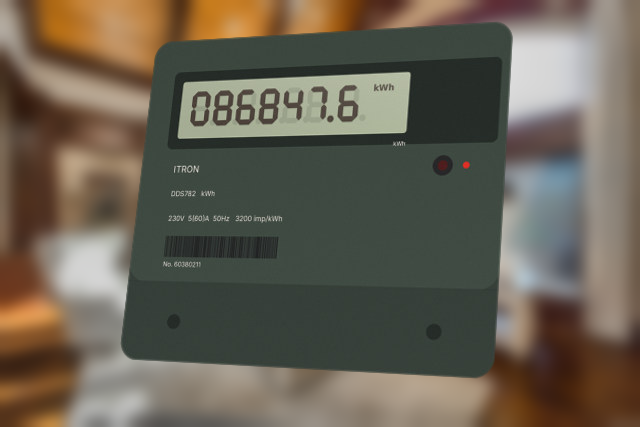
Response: 86847.6 kWh
